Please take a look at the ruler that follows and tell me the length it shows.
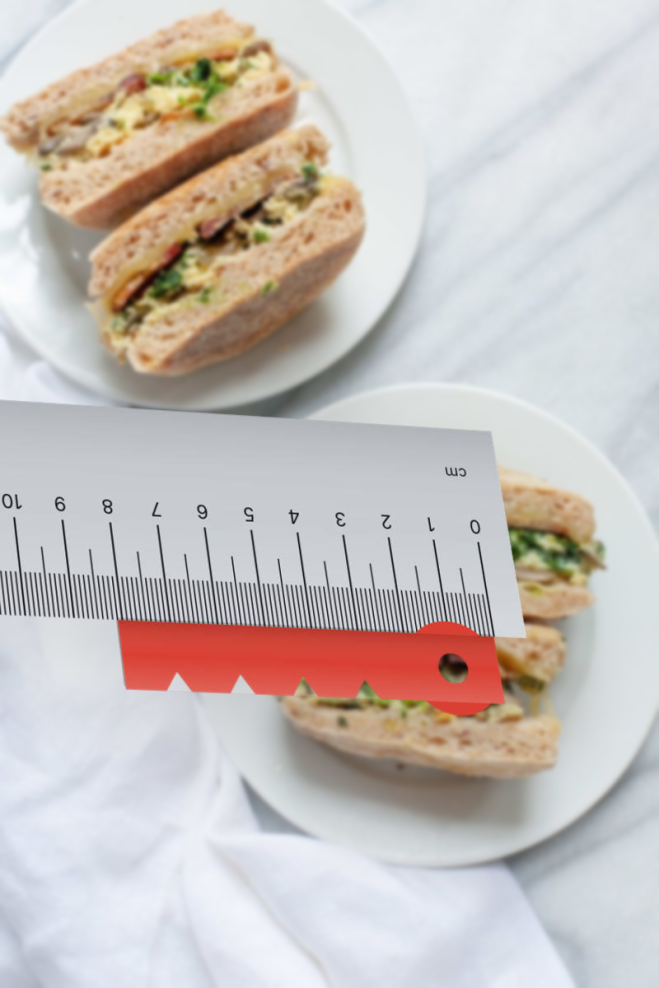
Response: 8.1 cm
